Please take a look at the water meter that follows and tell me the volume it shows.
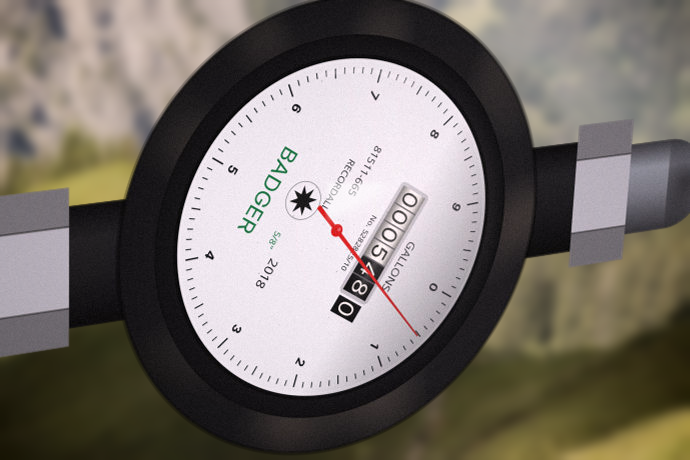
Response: 5480.5 gal
